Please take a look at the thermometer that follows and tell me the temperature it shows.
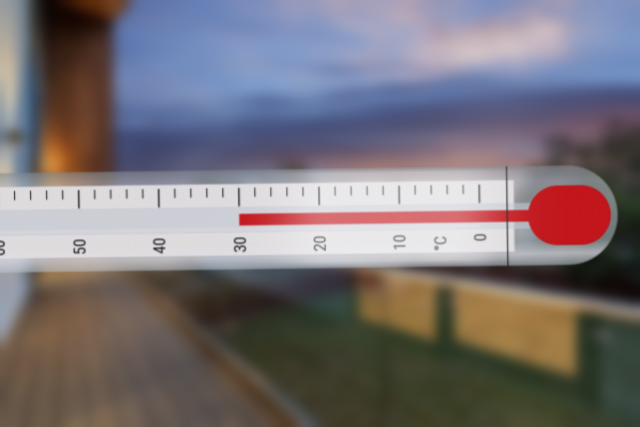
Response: 30 °C
